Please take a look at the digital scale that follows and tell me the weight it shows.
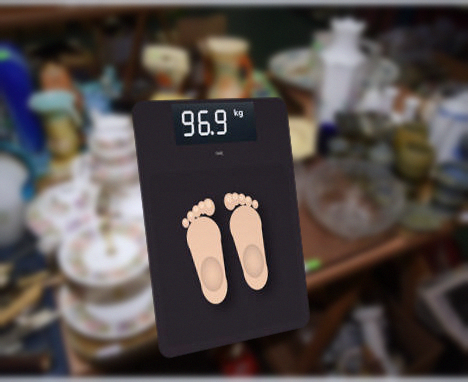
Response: 96.9 kg
